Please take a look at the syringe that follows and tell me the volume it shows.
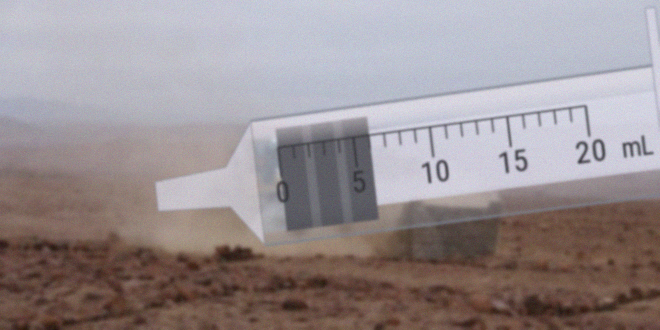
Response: 0 mL
